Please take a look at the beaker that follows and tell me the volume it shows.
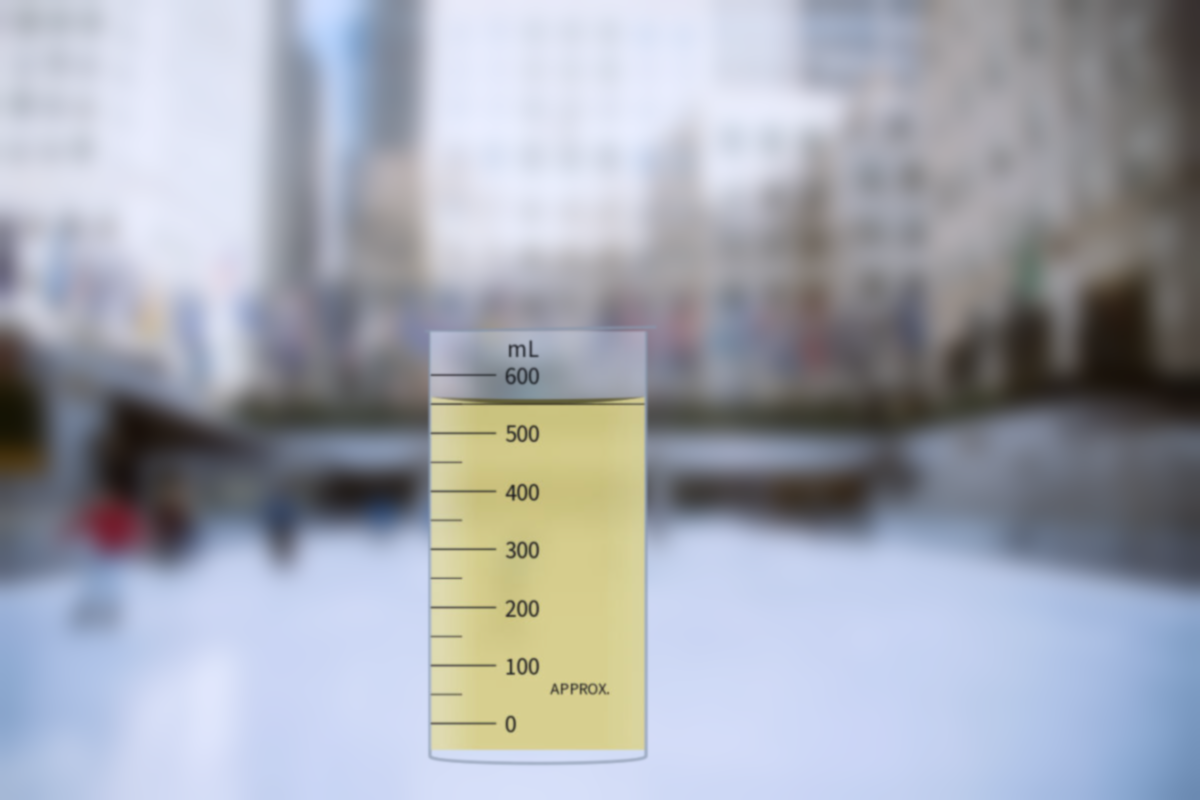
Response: 550 mL
